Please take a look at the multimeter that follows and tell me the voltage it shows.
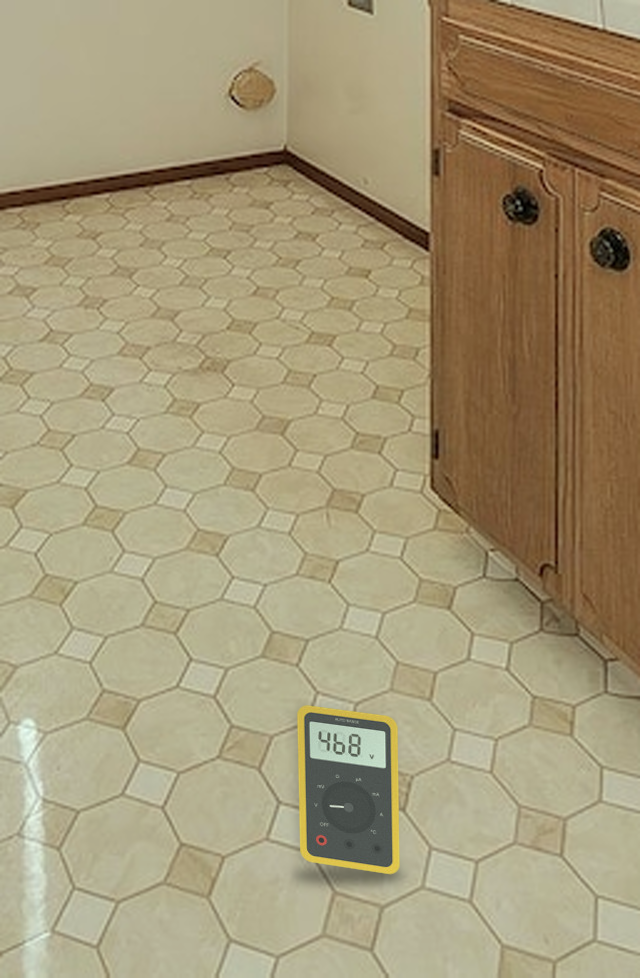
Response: 468 V
